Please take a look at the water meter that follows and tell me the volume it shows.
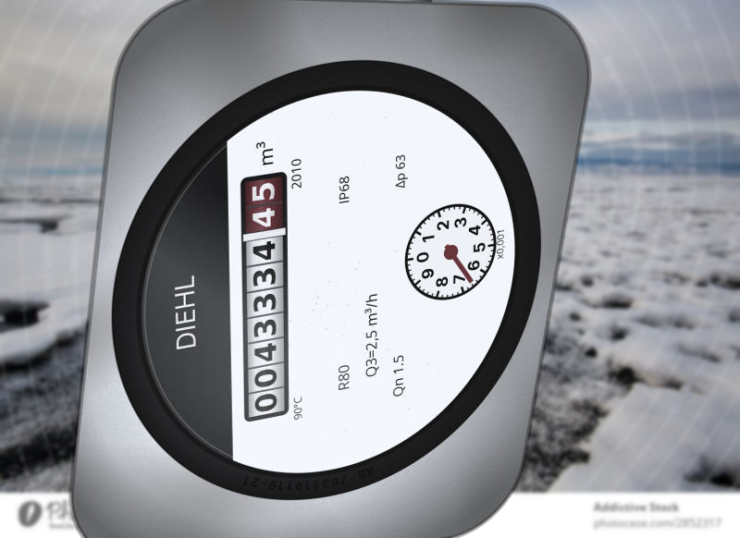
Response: 43334.456 m³
